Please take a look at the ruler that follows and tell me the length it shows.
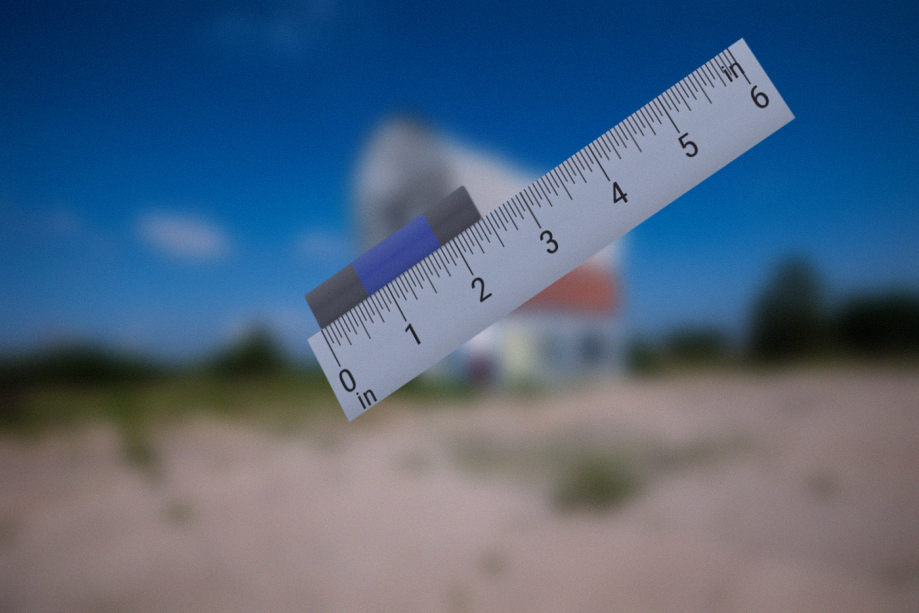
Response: 2.4375 in
